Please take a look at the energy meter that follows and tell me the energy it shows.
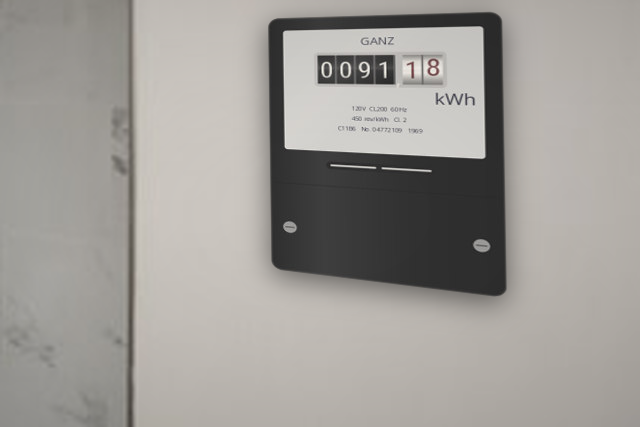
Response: 91.18 kWh
